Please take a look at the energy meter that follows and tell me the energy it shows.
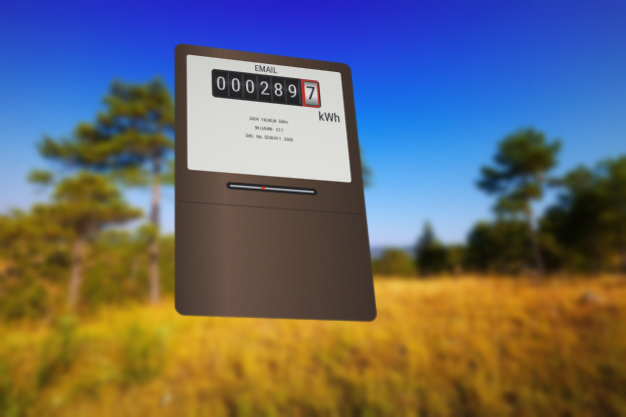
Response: 289.7 kWh
